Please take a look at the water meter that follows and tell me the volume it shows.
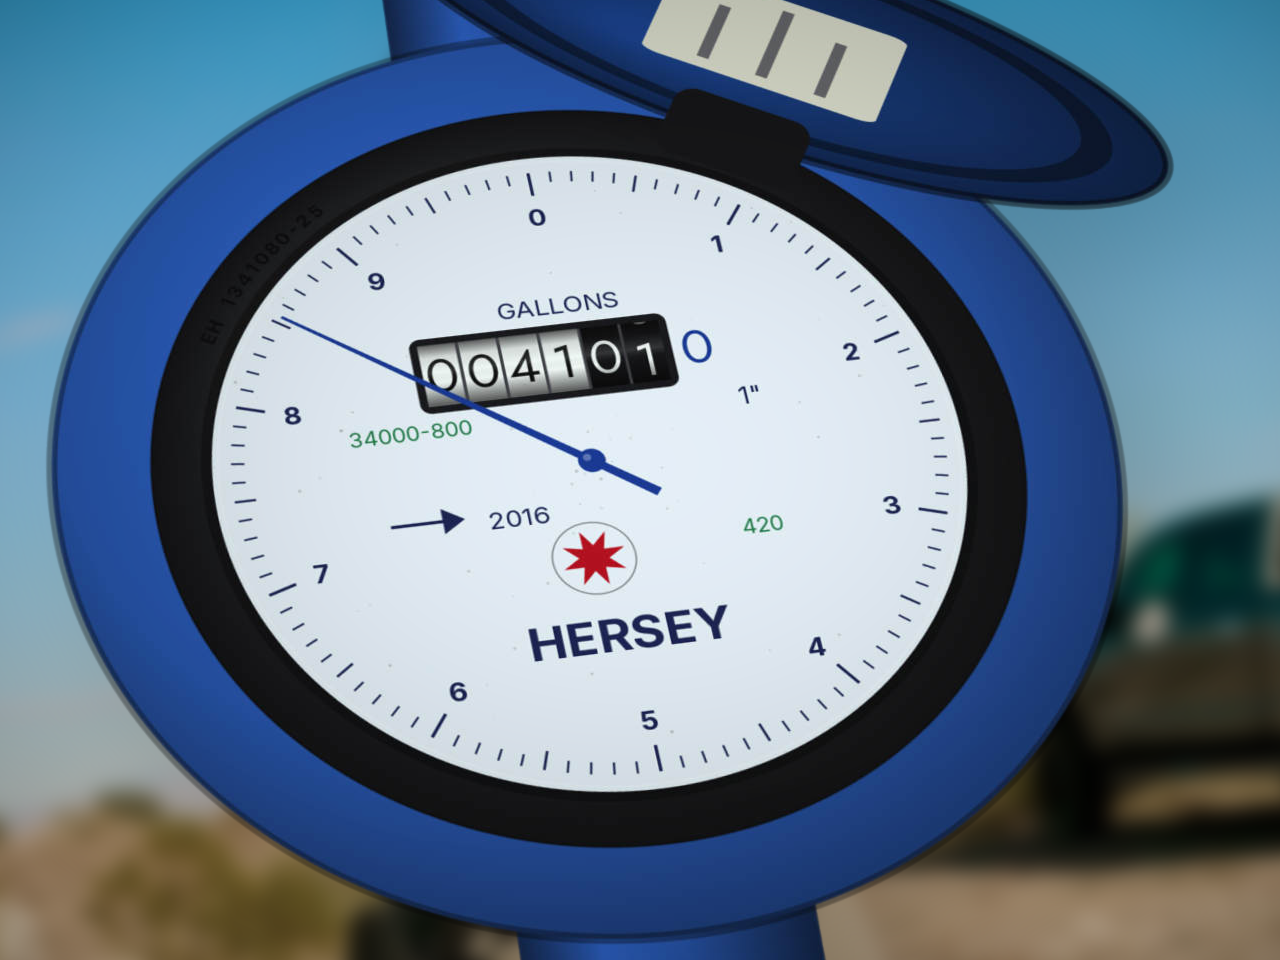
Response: 41008.5 gal
